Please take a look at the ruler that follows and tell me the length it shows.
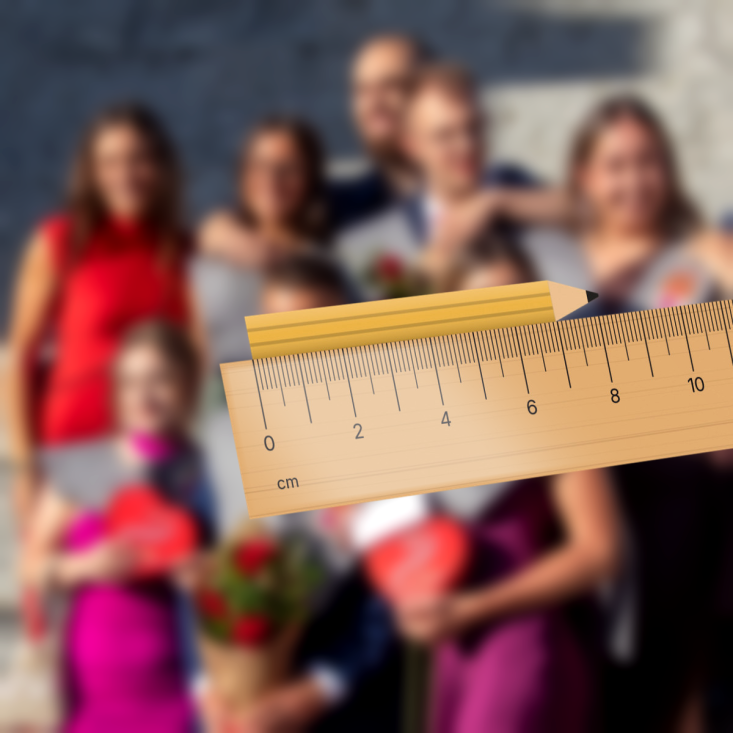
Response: 8.1 cm
